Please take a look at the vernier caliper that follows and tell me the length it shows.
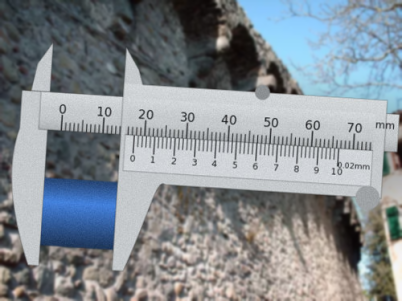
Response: 17.5 mm
